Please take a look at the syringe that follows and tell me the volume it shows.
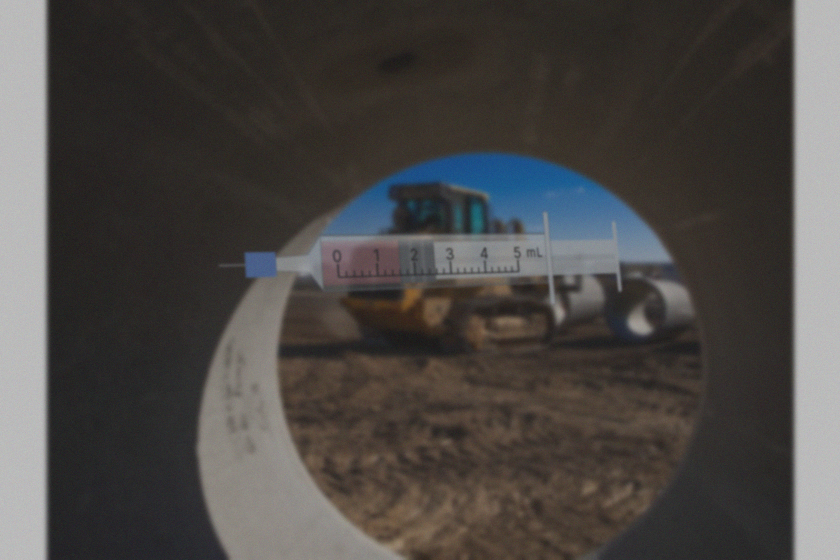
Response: 1.6 mL
